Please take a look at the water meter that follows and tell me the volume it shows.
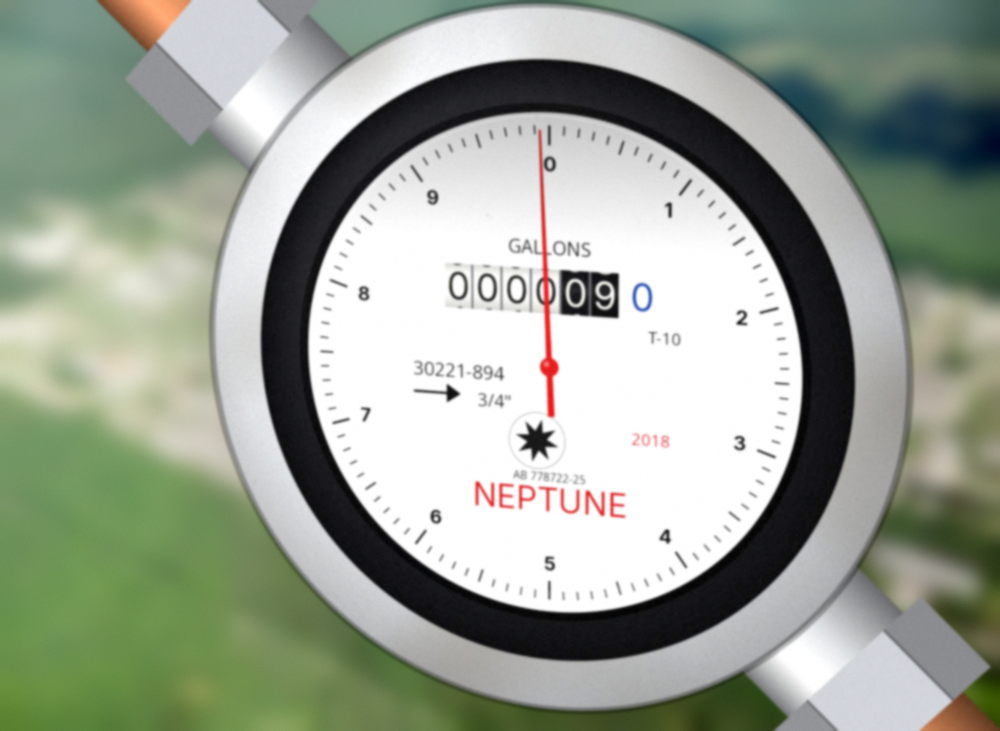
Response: 89.9 gal
